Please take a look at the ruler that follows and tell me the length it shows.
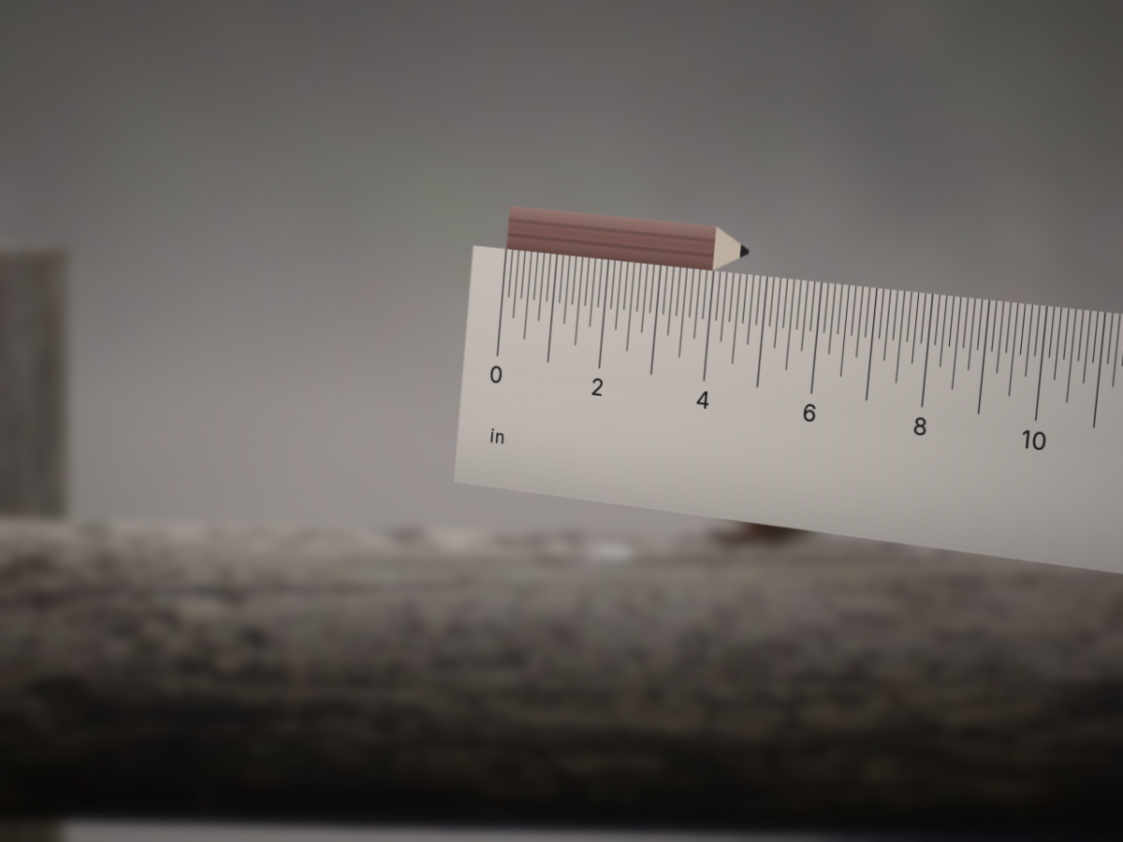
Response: 4.625 in
